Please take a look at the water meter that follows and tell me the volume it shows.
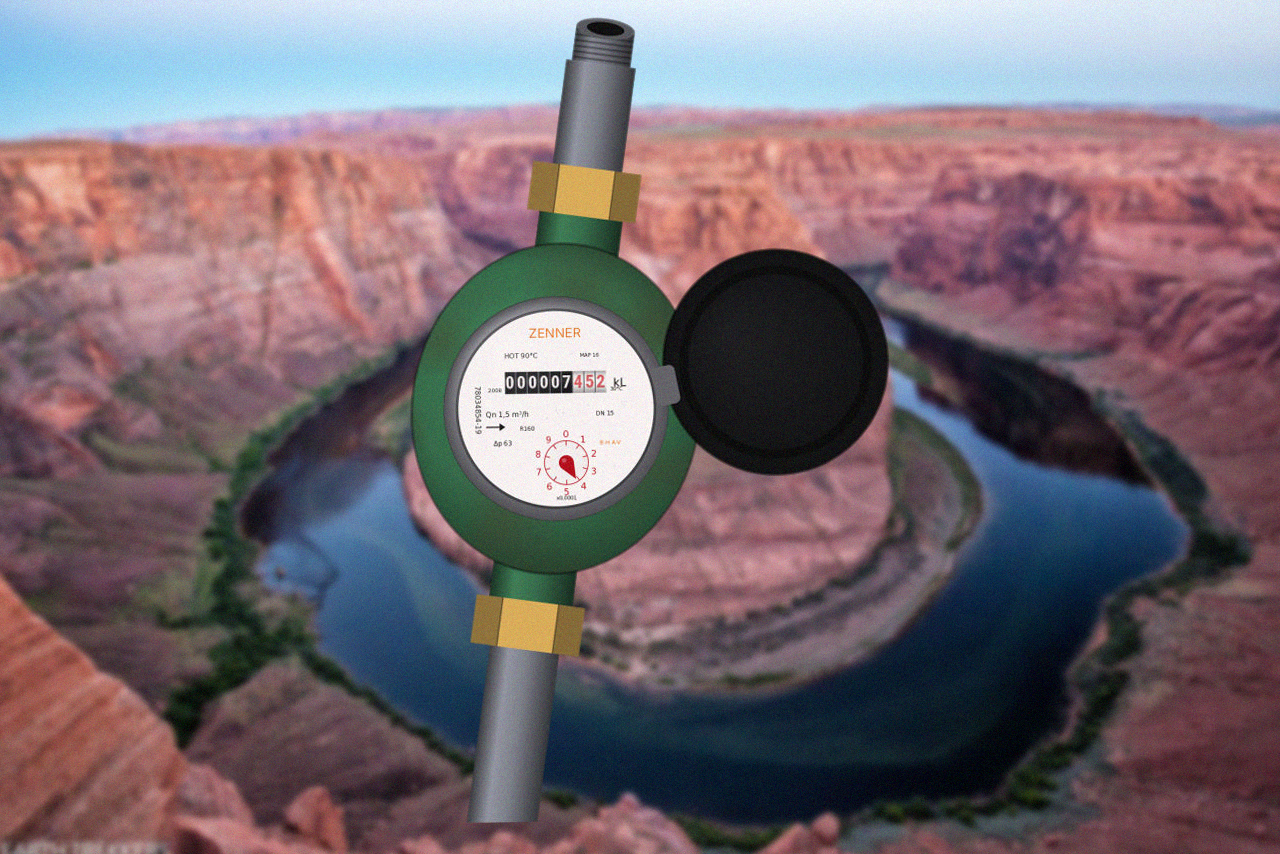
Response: 7.4524 kL
